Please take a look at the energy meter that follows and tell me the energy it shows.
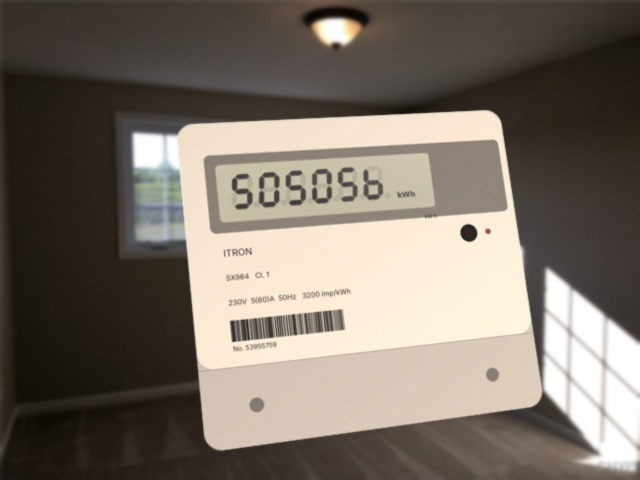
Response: 505056 kWh
